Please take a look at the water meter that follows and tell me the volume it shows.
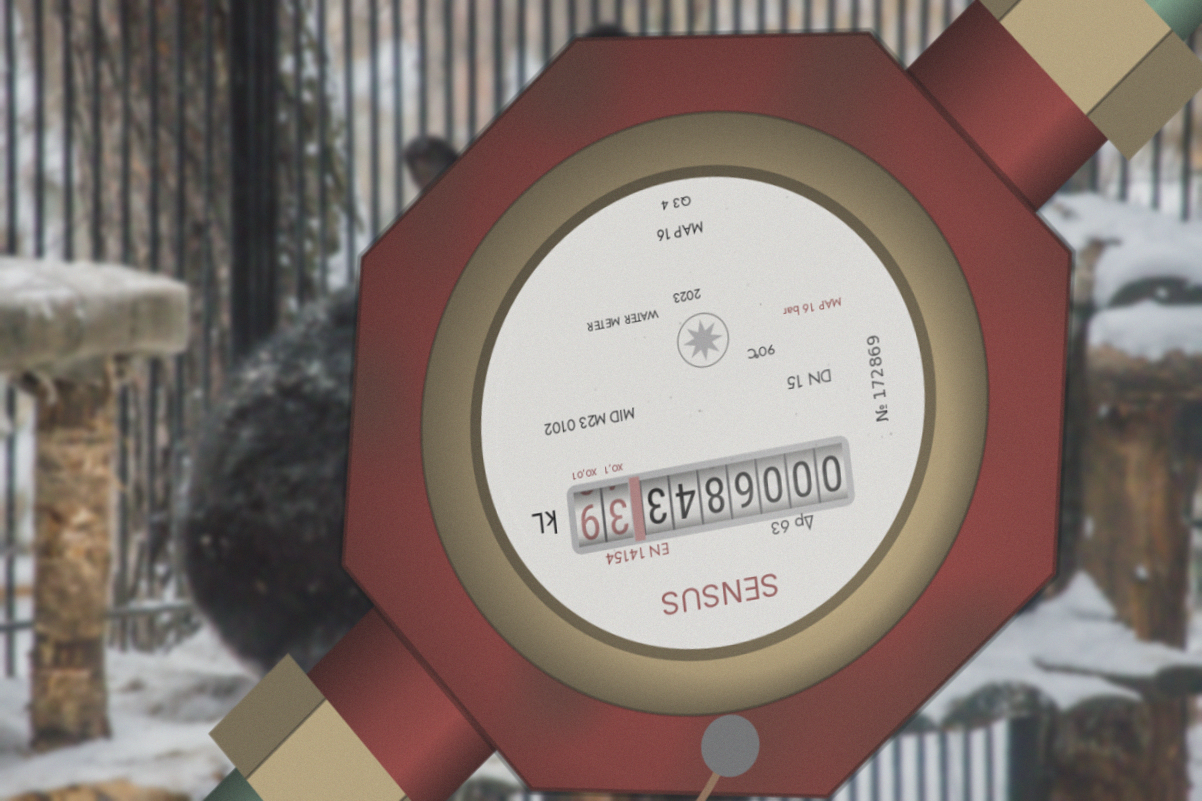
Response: 6843.39 kL
